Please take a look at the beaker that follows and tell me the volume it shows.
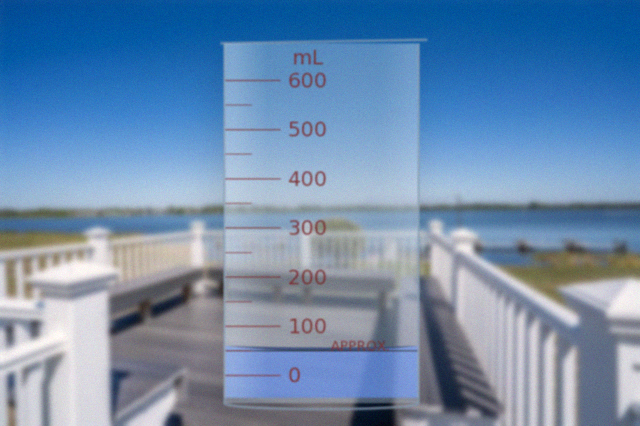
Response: 50 mL
